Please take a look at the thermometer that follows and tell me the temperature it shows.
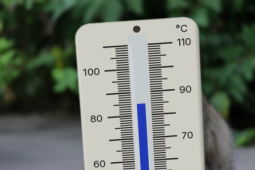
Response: 85 °C
